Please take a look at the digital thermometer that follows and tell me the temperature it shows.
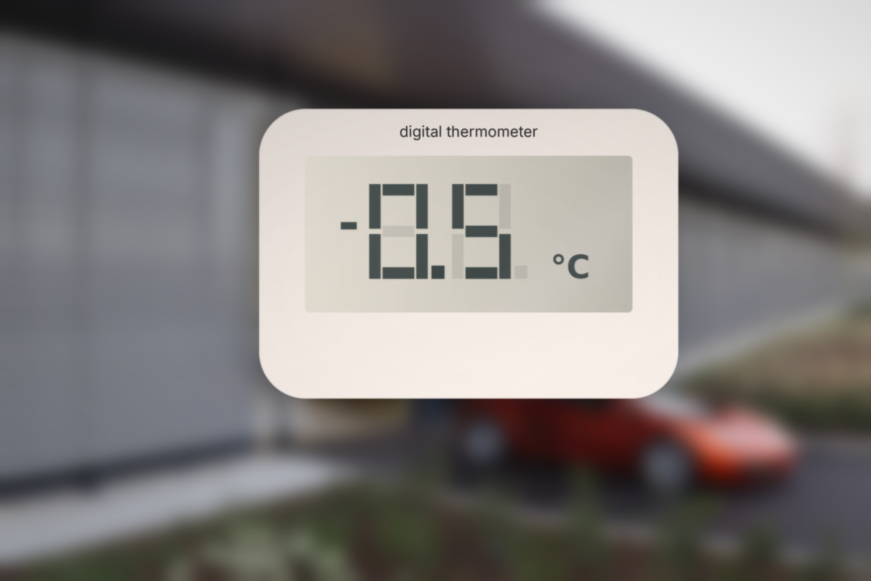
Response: -0.5 °C
